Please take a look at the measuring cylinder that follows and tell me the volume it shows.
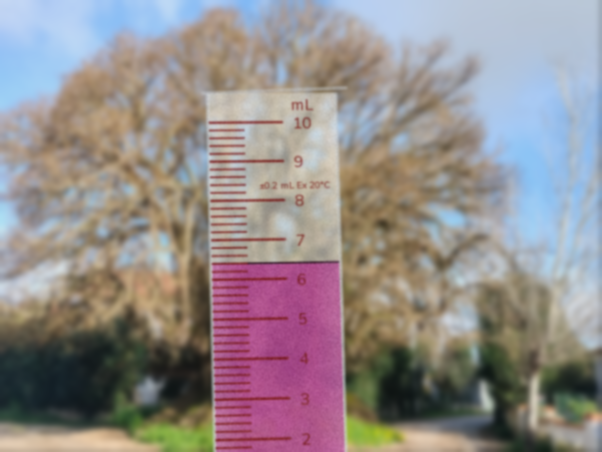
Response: 6.4 mL
